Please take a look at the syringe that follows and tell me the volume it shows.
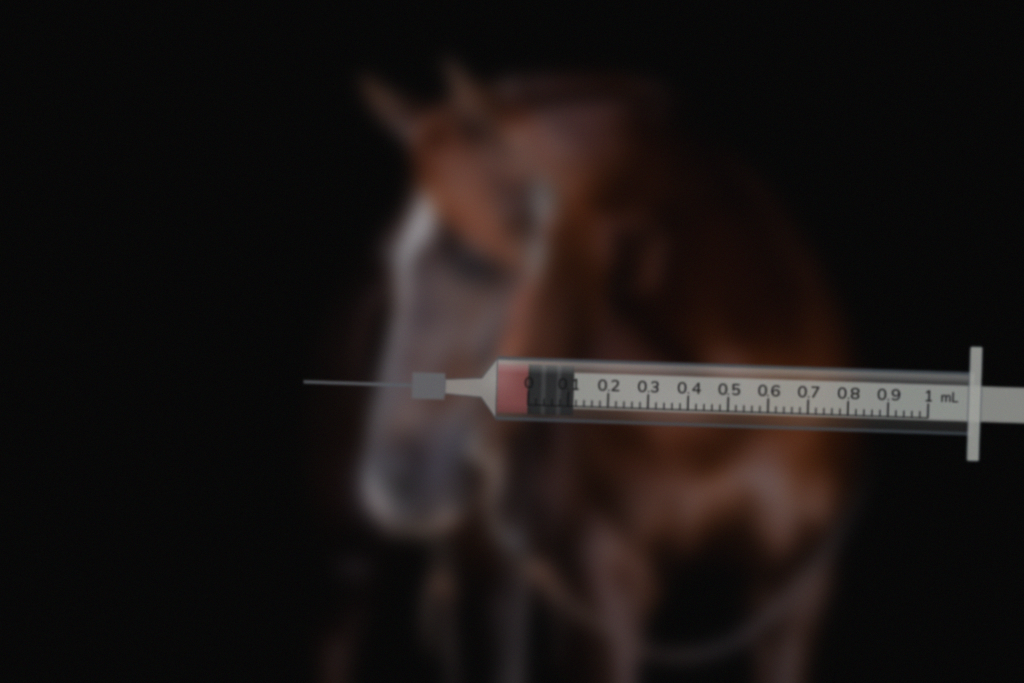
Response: 0 mL
